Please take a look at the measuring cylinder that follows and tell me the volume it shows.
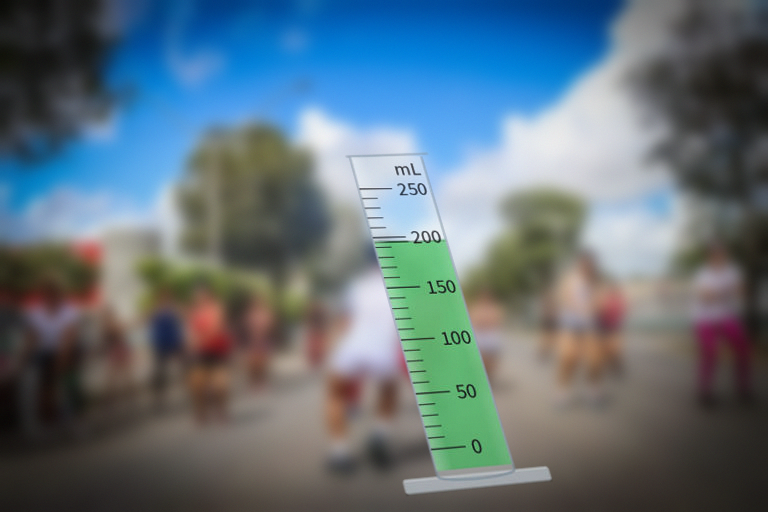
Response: 195 mL
